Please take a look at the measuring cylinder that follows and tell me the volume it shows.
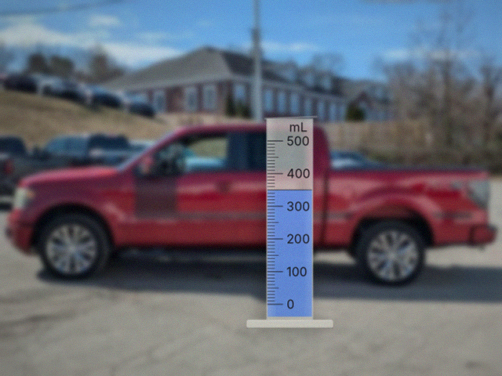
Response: 350 mL
